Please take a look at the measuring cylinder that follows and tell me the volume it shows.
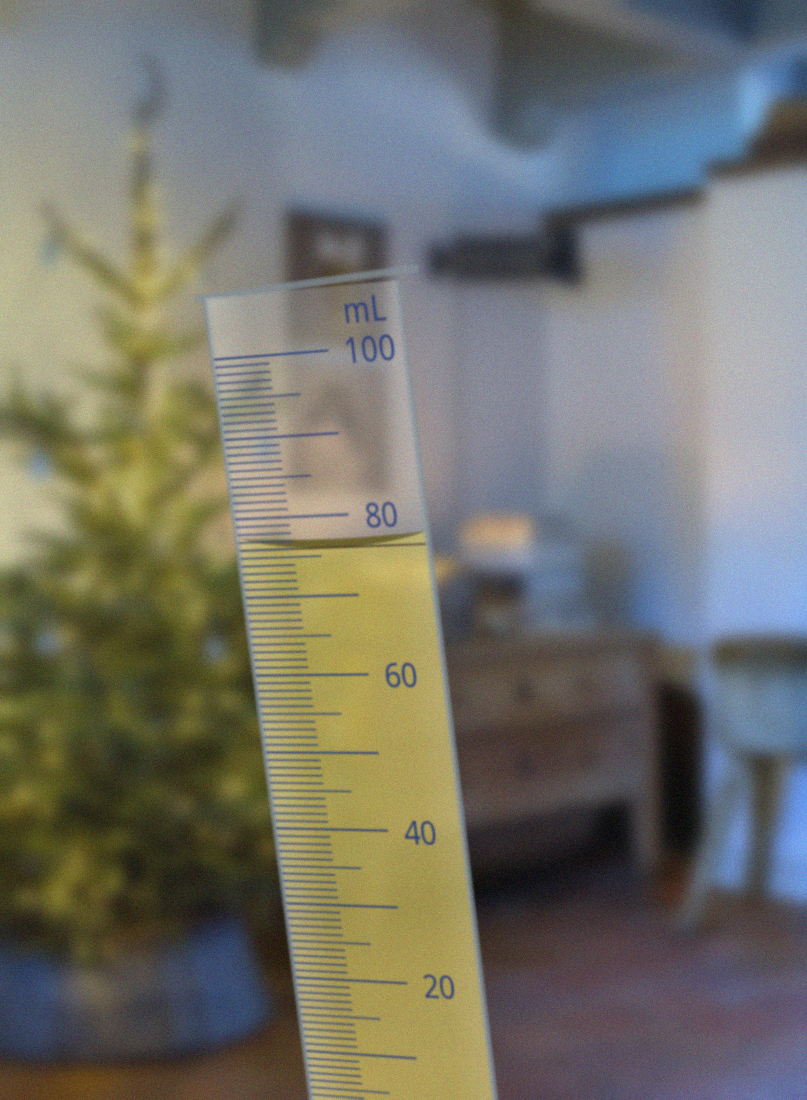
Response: 76 mL
